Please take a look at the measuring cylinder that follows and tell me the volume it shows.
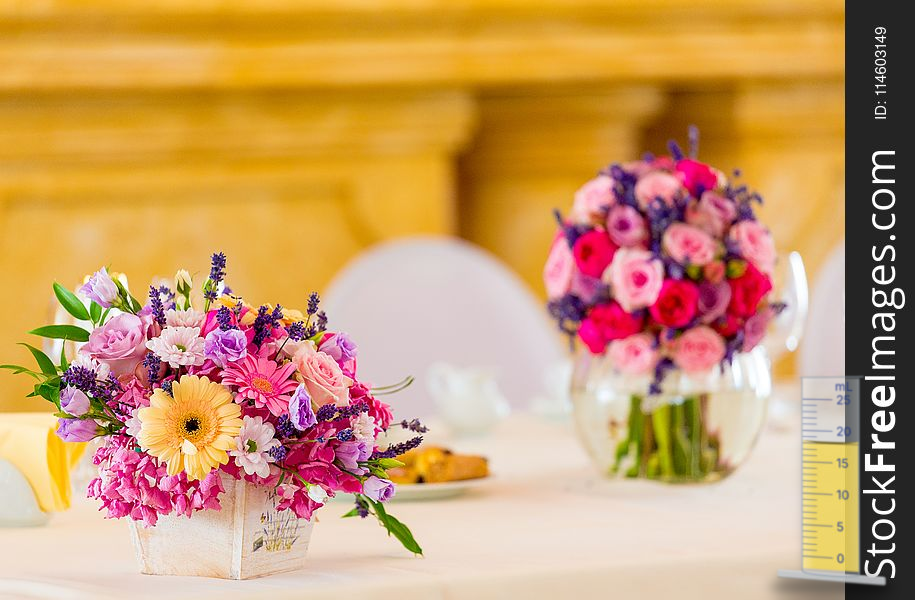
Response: 18 mL
